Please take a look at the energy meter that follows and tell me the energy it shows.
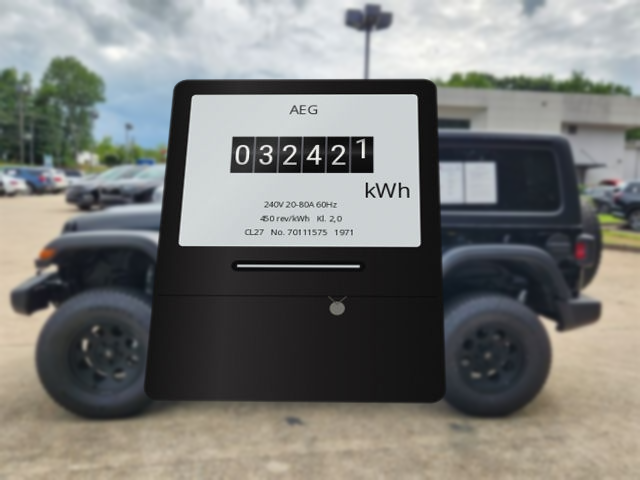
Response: 32421 kWh
